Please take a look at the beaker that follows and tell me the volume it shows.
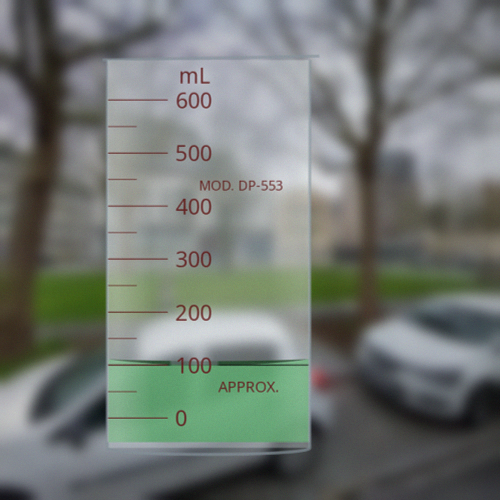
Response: 100 mL
